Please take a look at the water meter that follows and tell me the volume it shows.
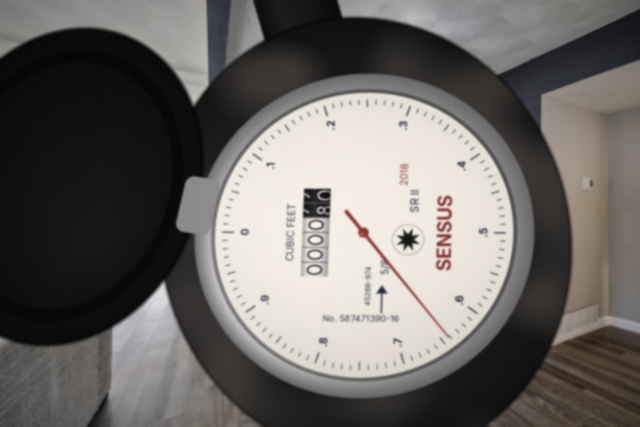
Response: 79.64 ft³
